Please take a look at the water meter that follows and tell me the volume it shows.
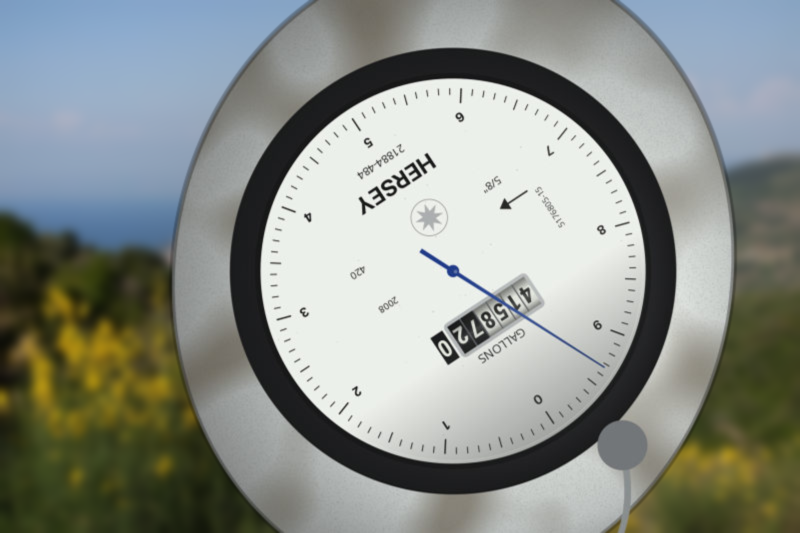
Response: 4158719.3 gal
